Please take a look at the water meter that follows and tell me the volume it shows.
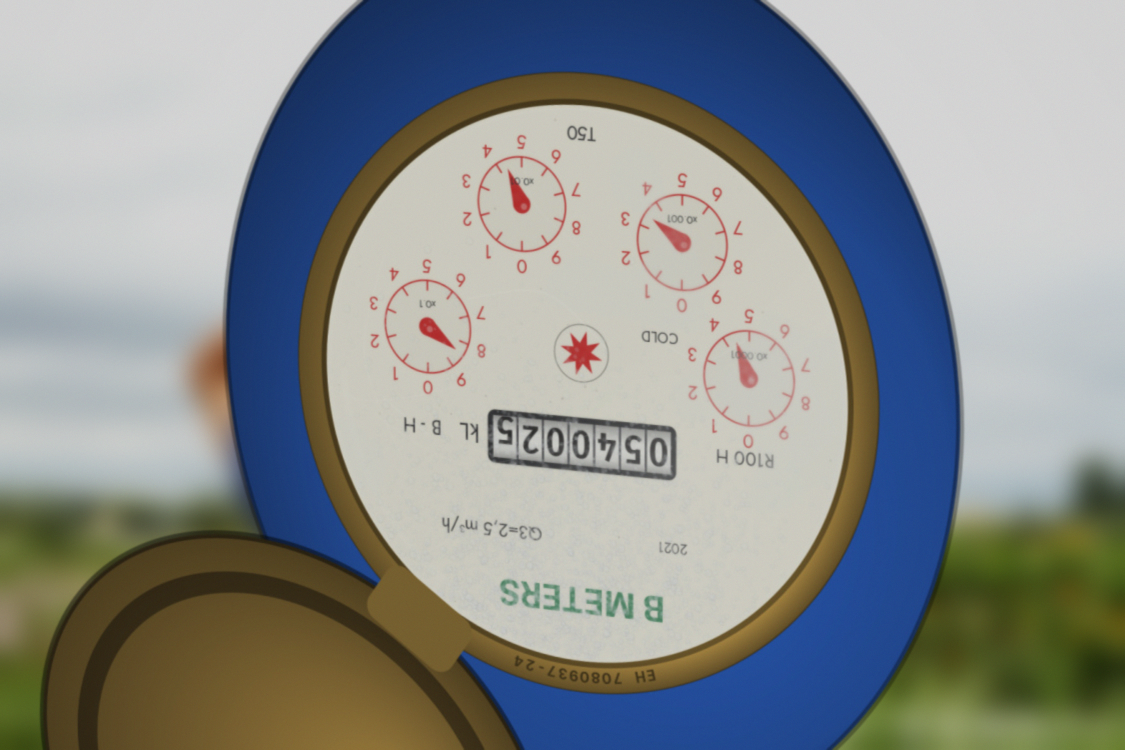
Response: 540024.8434 kL
